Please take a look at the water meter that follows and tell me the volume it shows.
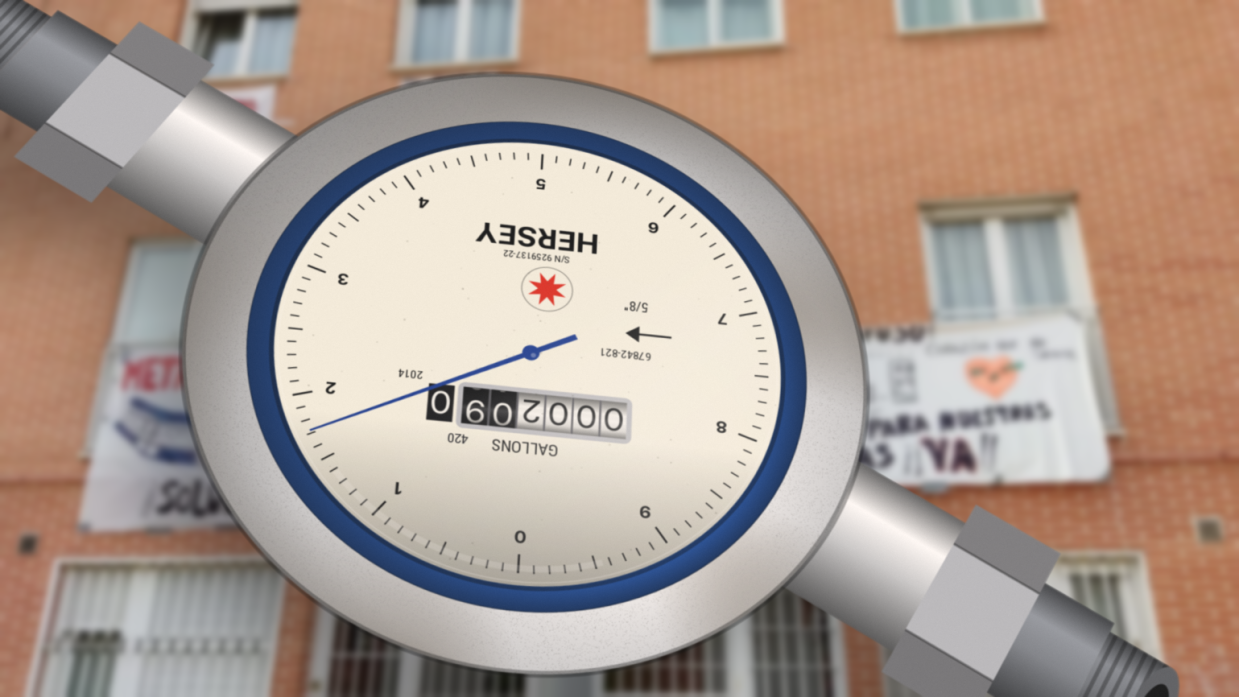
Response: 2091.7 gal
